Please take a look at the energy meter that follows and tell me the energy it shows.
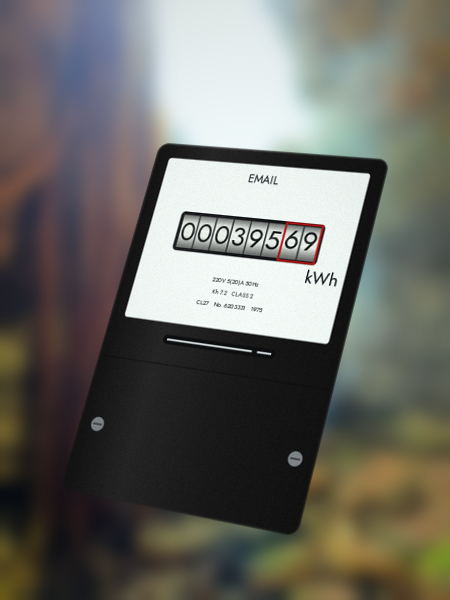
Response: 395.69 kWh
